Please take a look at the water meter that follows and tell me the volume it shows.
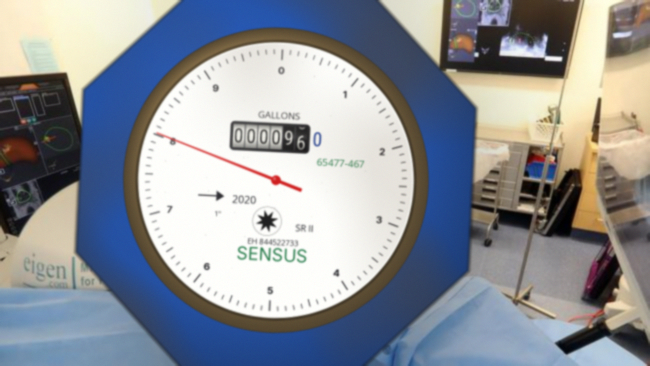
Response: 958.0 gal
